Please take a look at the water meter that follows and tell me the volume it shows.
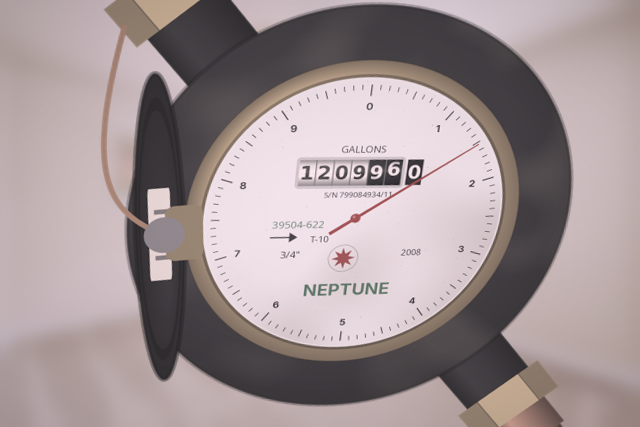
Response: 1209961.5 gal
